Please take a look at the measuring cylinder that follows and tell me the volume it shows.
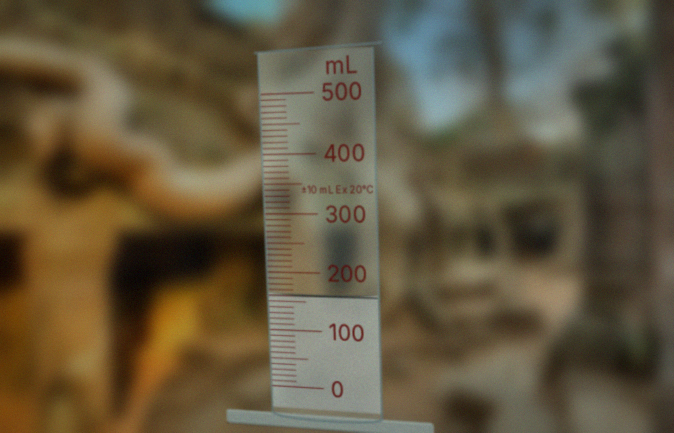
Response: 160 mL
